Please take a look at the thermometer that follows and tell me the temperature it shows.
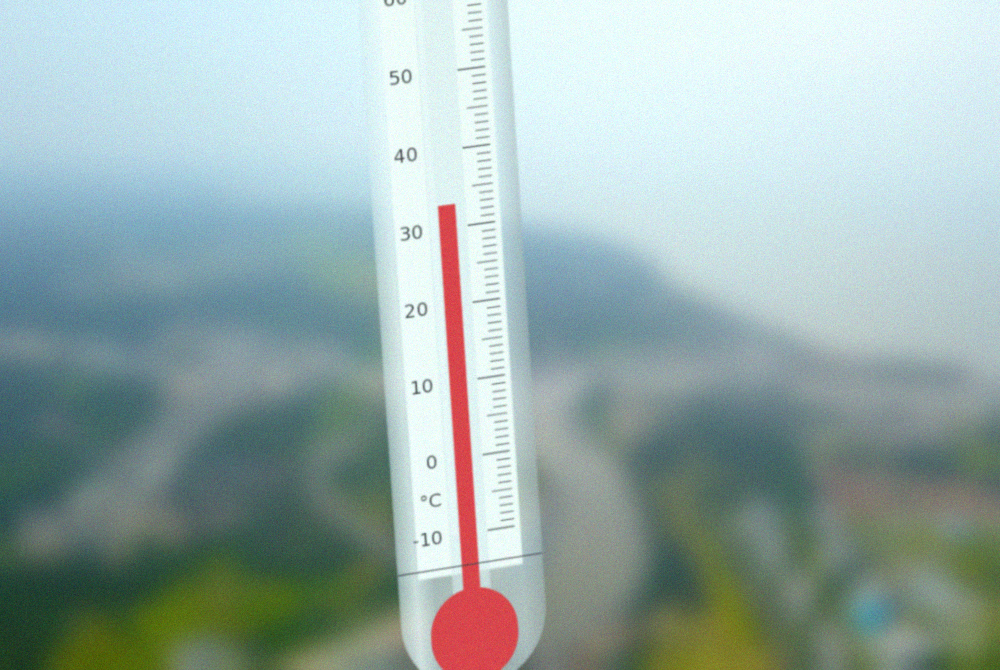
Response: 33 °C
